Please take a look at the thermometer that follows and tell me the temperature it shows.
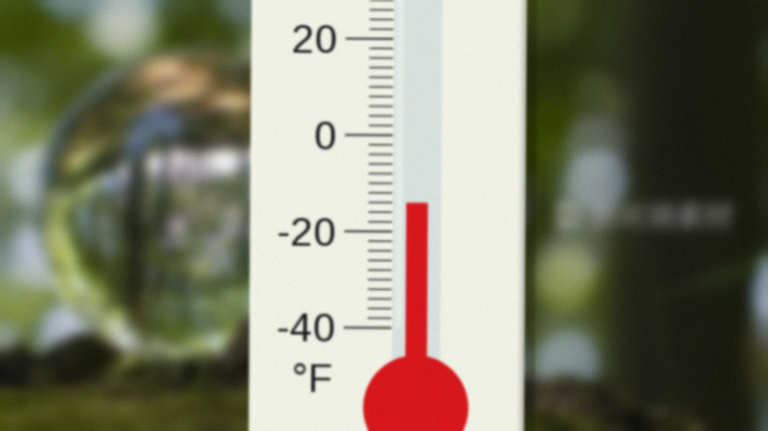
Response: -14 °F
